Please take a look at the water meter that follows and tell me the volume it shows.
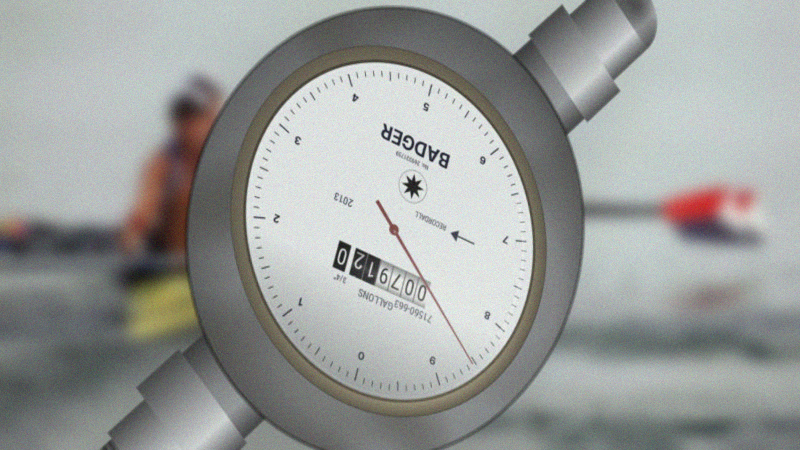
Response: 79118.5 gal
